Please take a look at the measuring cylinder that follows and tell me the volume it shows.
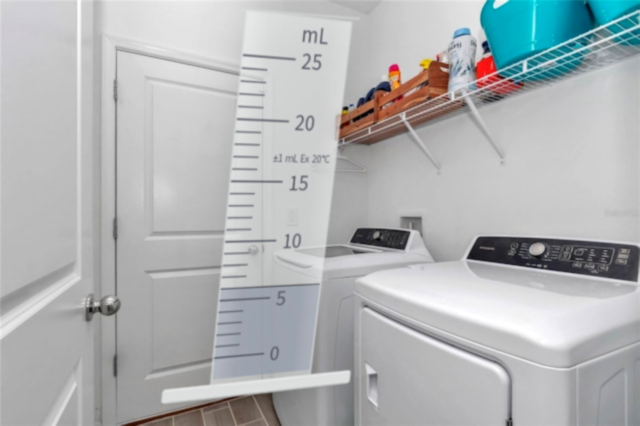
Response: 6 mL
